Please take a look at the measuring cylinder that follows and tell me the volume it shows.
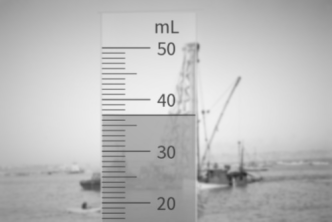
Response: 37 mL
